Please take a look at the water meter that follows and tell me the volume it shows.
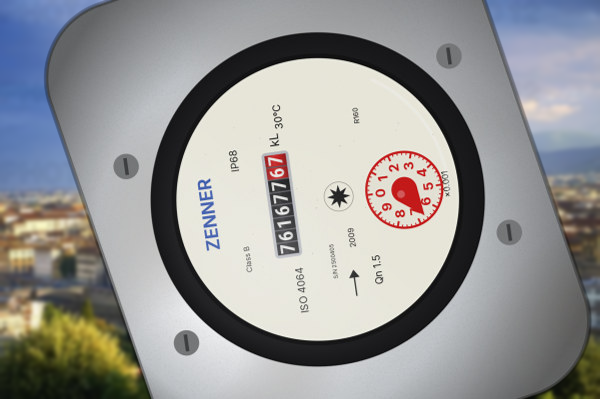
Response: 761677.676 kL
